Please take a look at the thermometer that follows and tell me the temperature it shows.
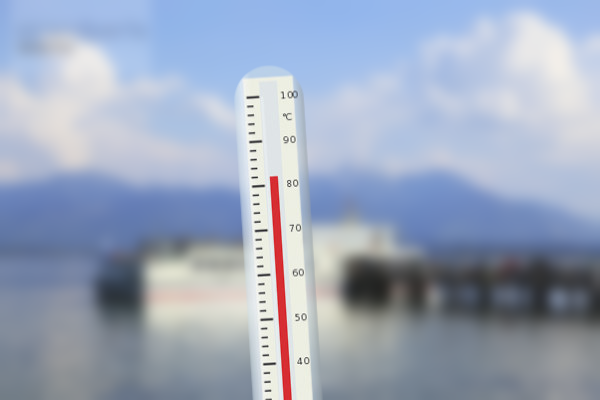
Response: 82 °C
